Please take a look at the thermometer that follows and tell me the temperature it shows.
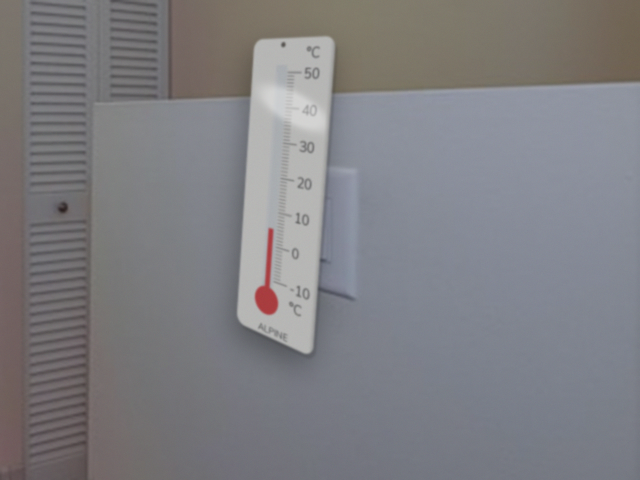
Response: 5 °C
